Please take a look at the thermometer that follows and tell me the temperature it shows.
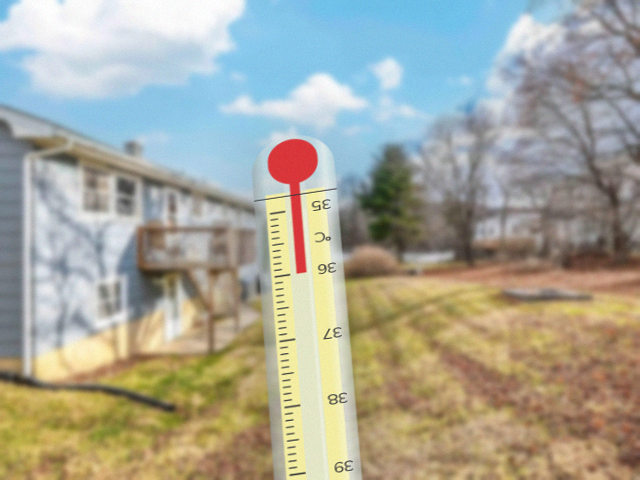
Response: 36 °C
